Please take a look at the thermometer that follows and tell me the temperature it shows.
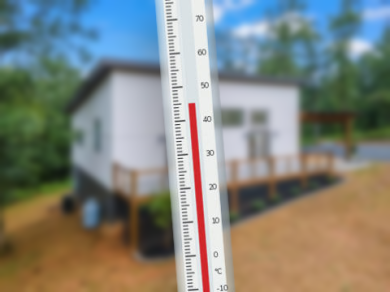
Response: 45 °C
